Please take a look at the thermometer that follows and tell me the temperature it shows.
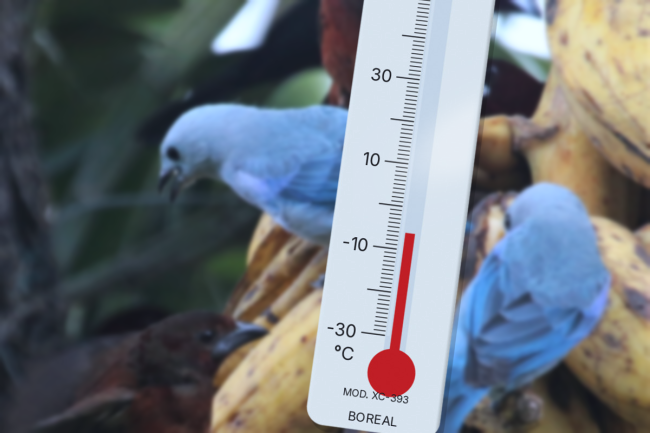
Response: -6 °C
